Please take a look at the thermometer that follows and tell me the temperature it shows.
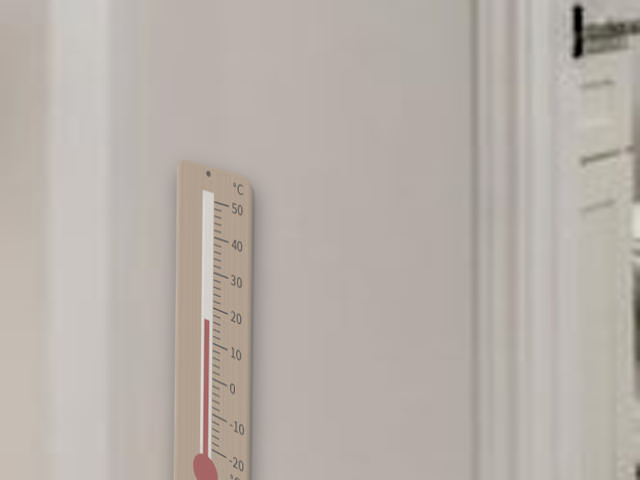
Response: 16 °C
